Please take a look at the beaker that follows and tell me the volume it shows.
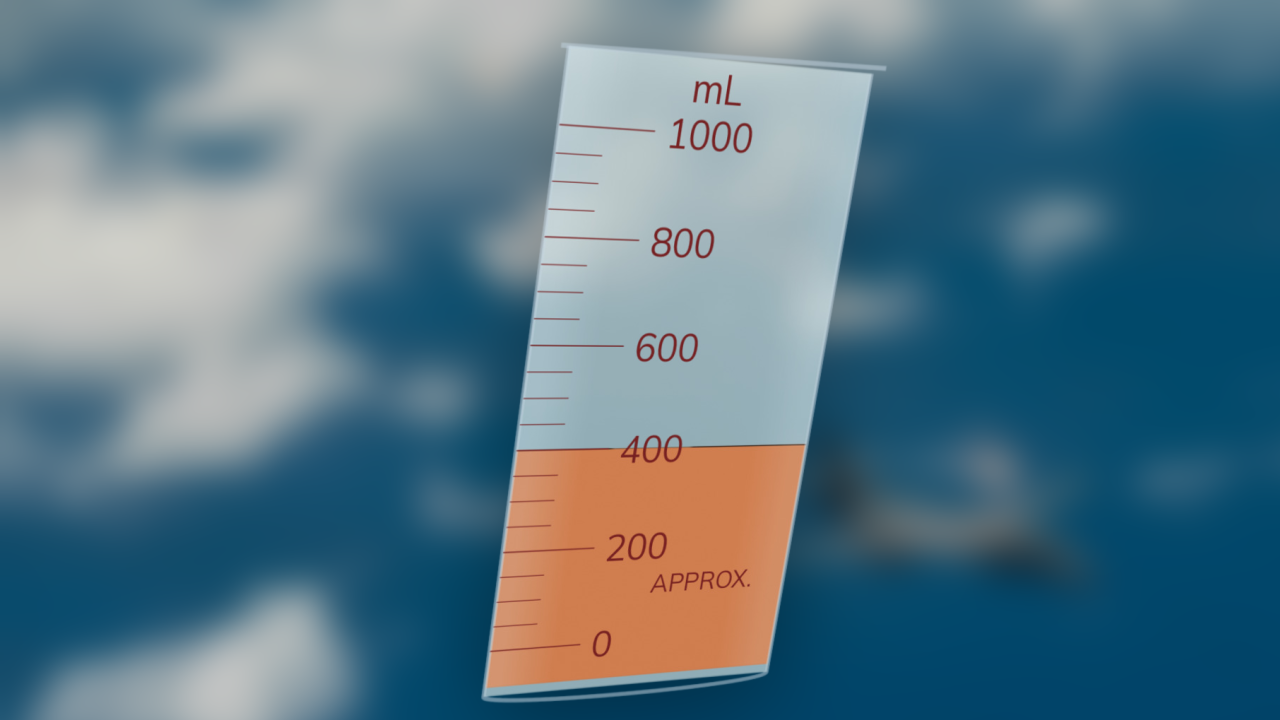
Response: 400 mL
